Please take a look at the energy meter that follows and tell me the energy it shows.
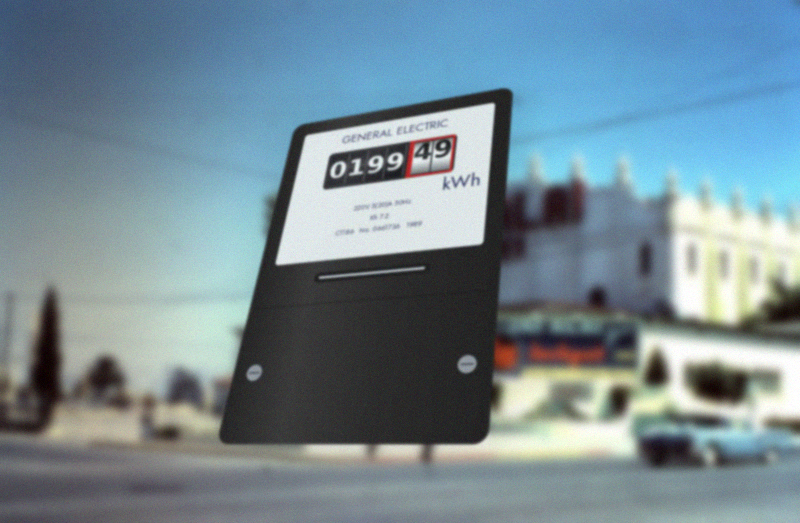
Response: 199.49 kWh
